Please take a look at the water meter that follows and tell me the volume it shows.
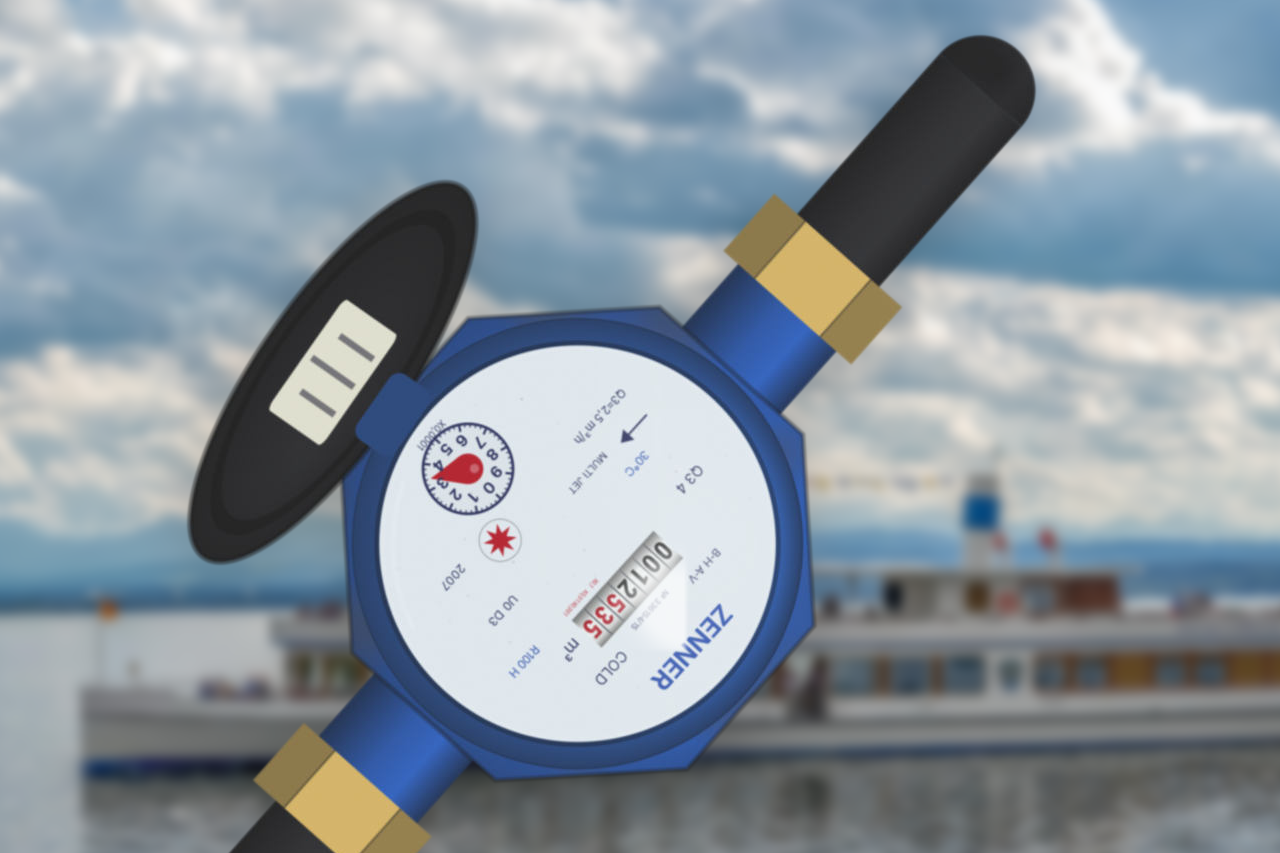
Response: 12.5353 m³
